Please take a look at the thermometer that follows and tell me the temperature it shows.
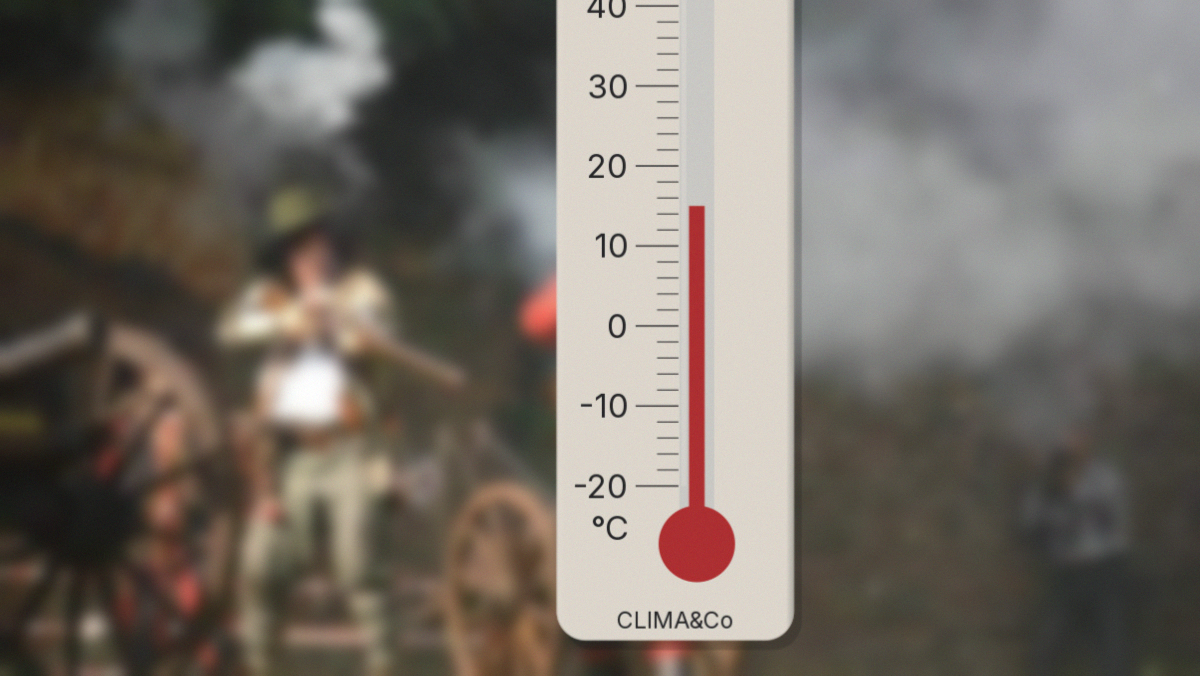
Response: 15 °C
